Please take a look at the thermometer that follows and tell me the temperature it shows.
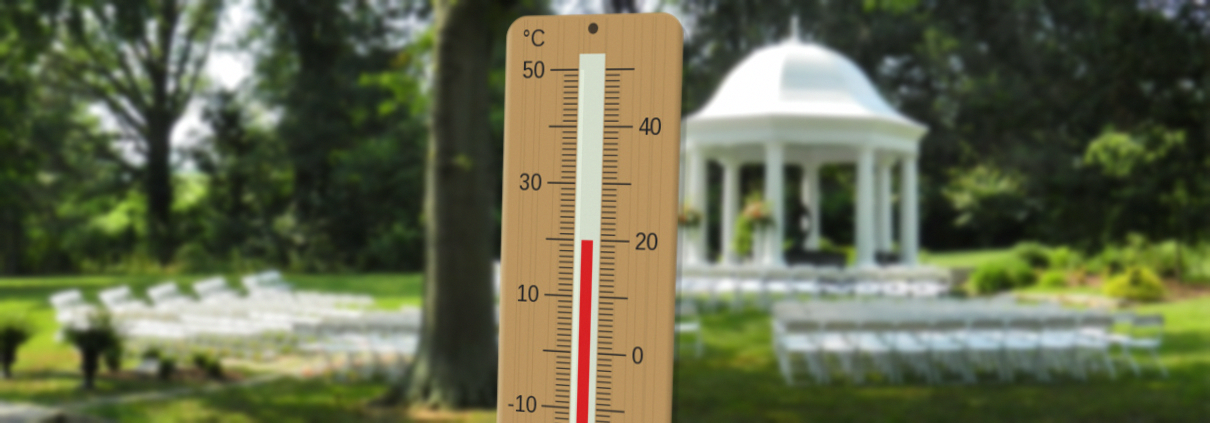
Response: 20 °C
